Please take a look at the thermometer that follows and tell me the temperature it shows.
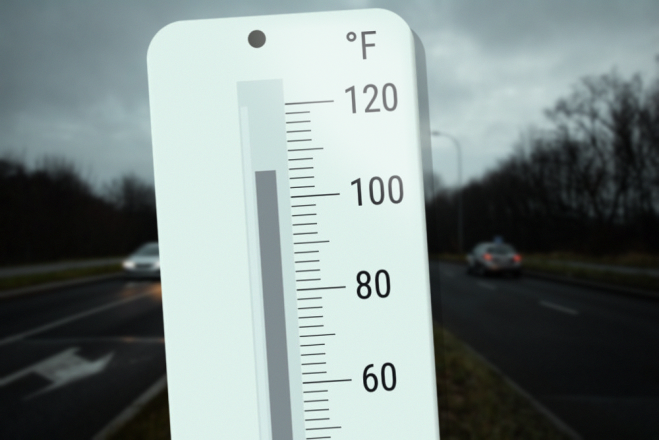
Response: 106 °F
